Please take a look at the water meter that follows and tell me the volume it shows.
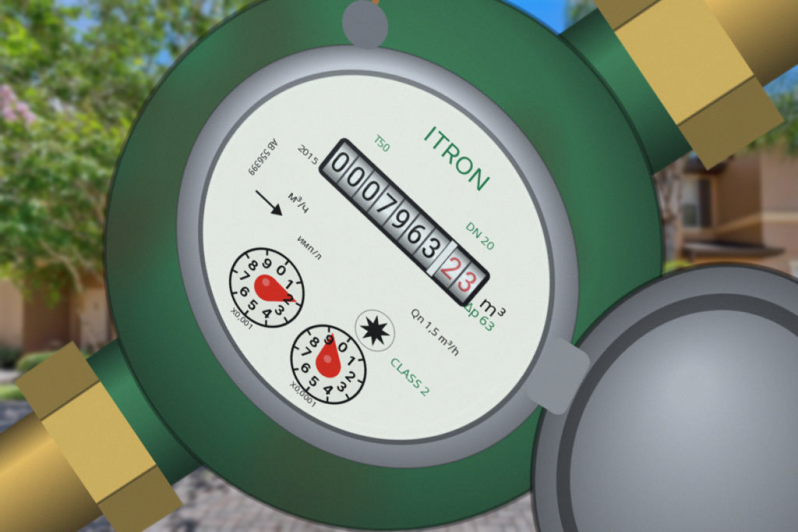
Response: 7963.2319 m³
